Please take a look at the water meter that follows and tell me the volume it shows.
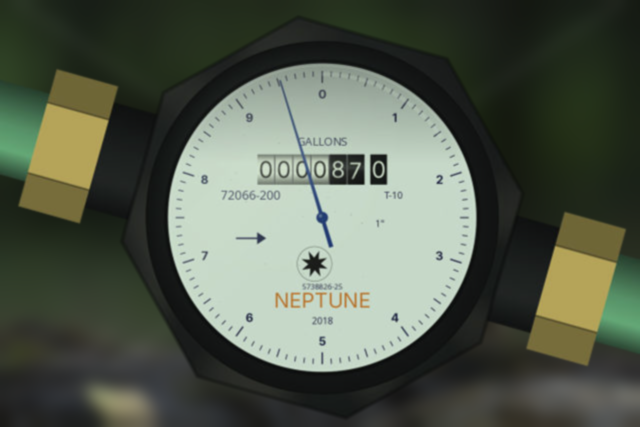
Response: 869.5 gal
